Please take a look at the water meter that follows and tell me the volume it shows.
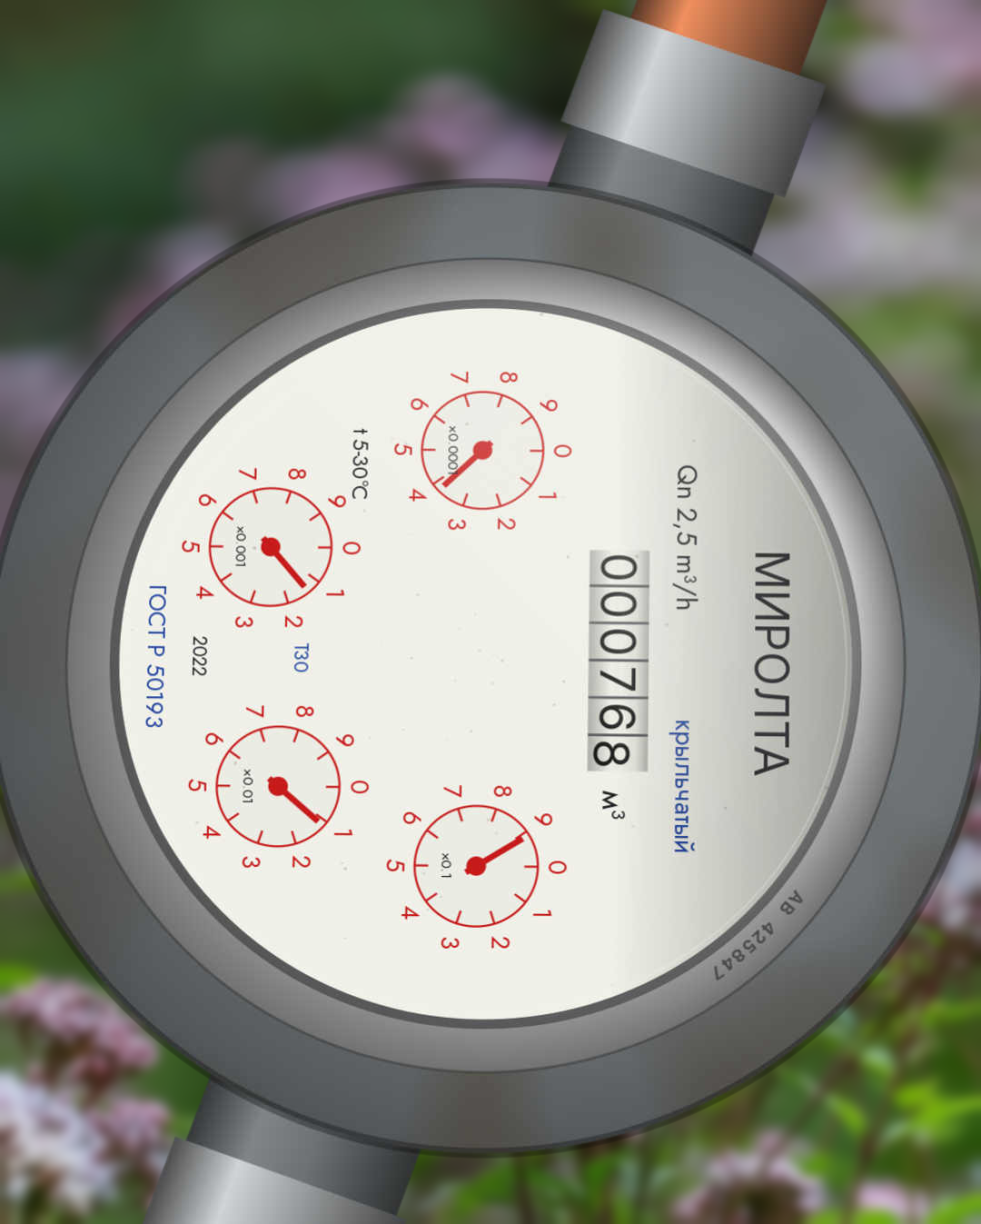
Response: 767.9113 m³
